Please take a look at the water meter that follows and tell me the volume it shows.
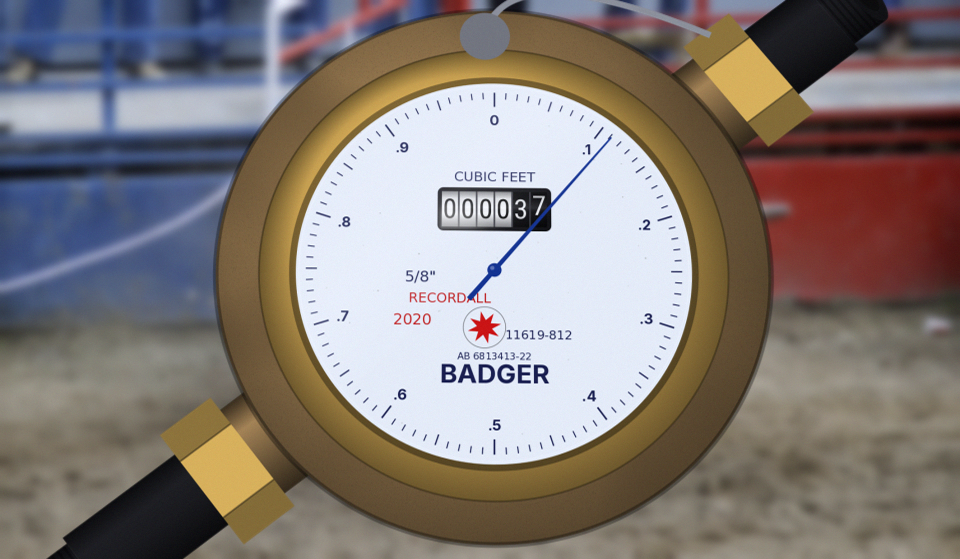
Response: 37.11 ft³
